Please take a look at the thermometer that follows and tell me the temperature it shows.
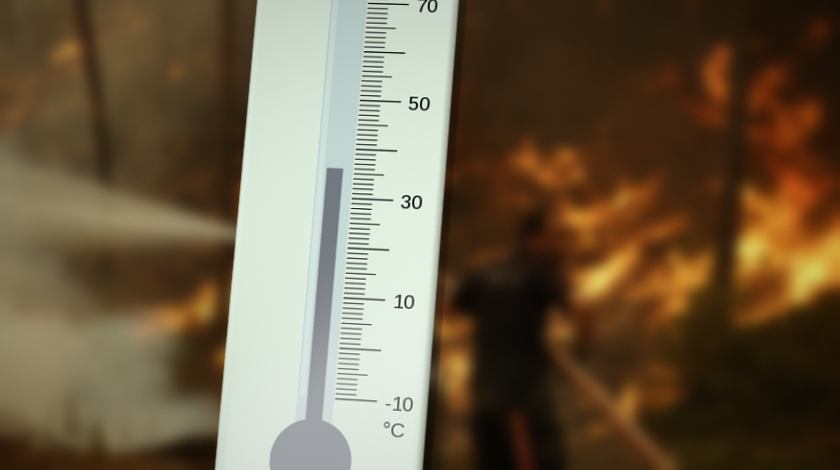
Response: 36 °C
